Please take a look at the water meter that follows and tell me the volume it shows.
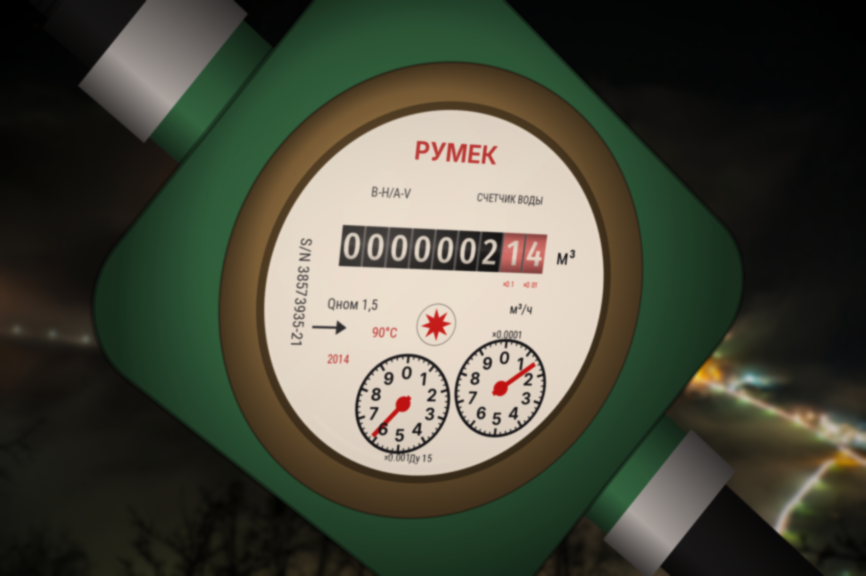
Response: 2.1461 m³
